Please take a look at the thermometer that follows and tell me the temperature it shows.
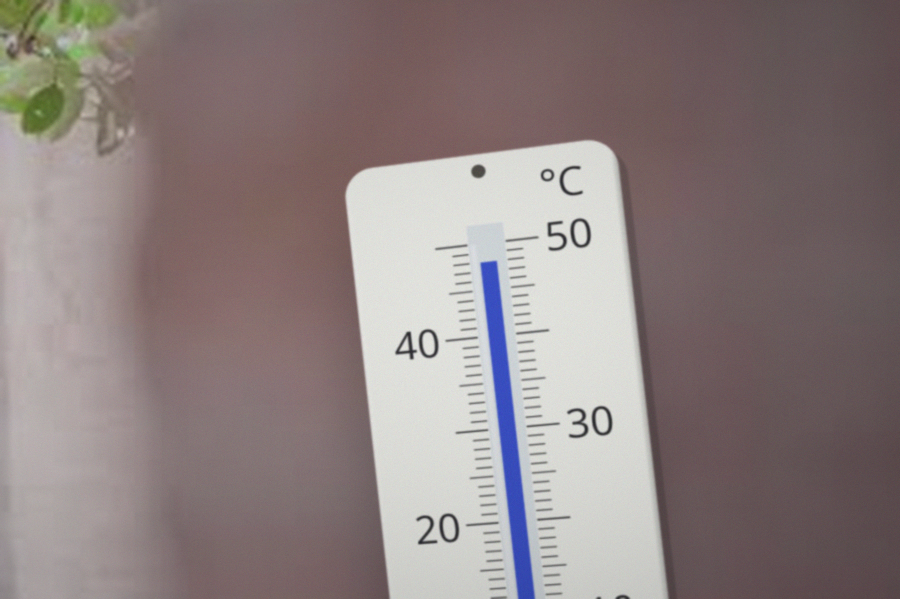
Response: 48 °C
